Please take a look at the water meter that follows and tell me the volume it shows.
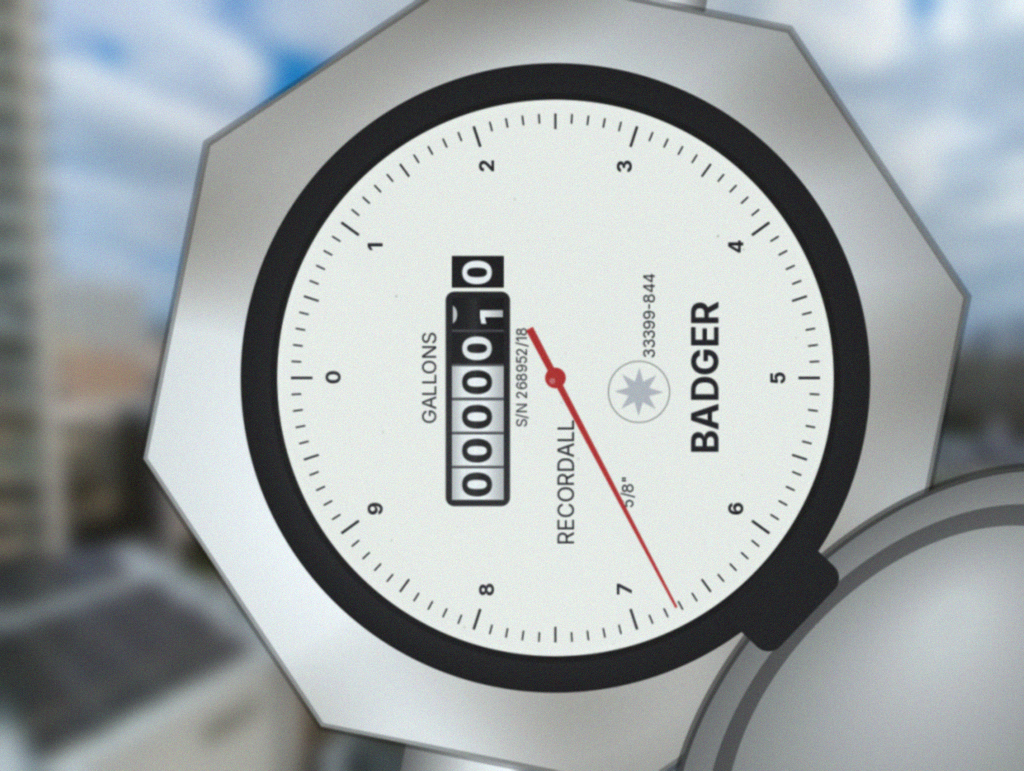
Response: 6.7 gal
